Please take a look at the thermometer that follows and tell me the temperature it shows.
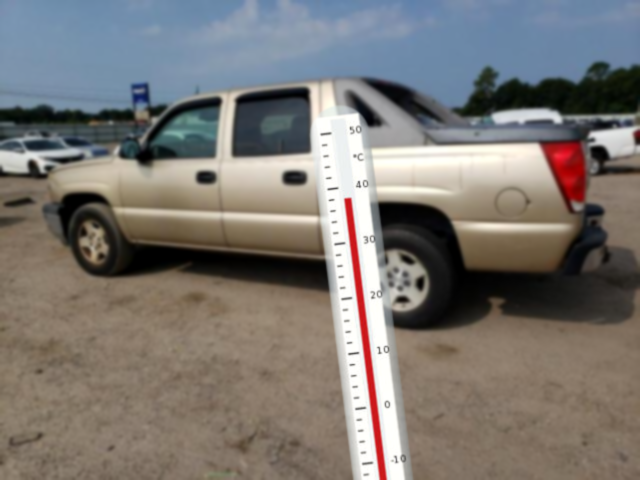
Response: 38 °C
